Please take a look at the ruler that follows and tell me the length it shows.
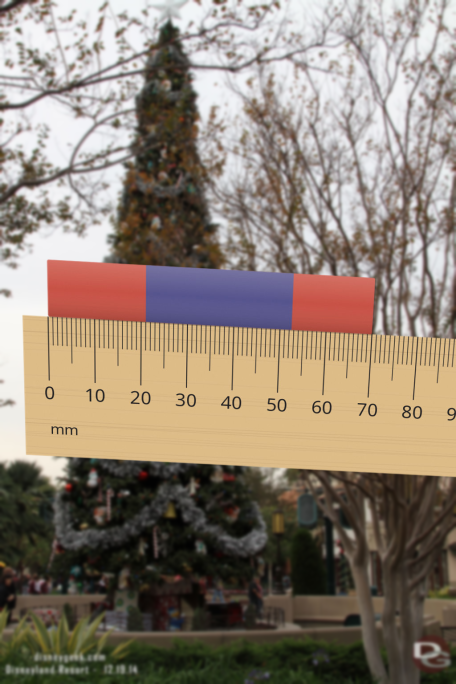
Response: 70 mm
